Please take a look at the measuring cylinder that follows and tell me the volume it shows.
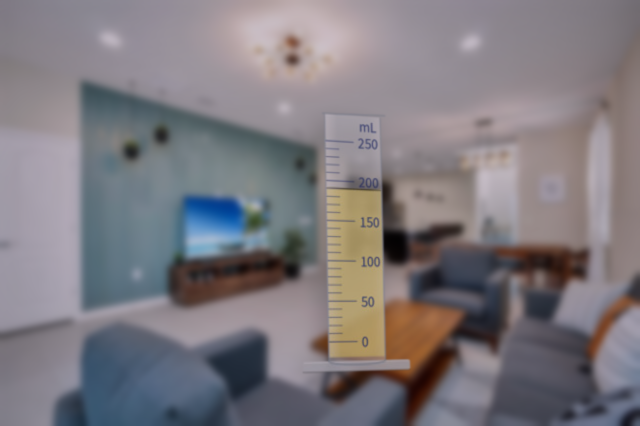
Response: 190 mL
